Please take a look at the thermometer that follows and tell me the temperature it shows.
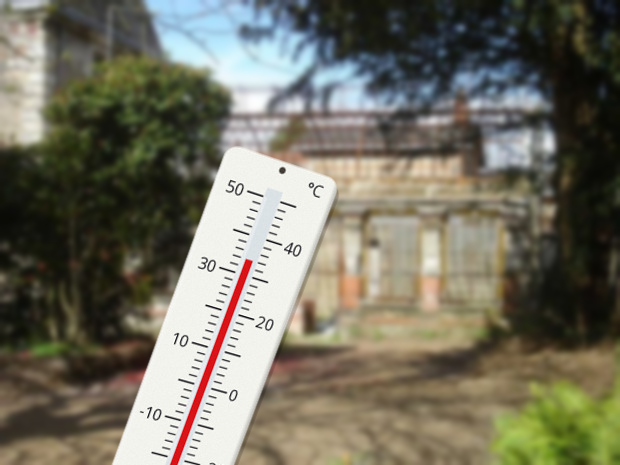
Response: 34 °C
